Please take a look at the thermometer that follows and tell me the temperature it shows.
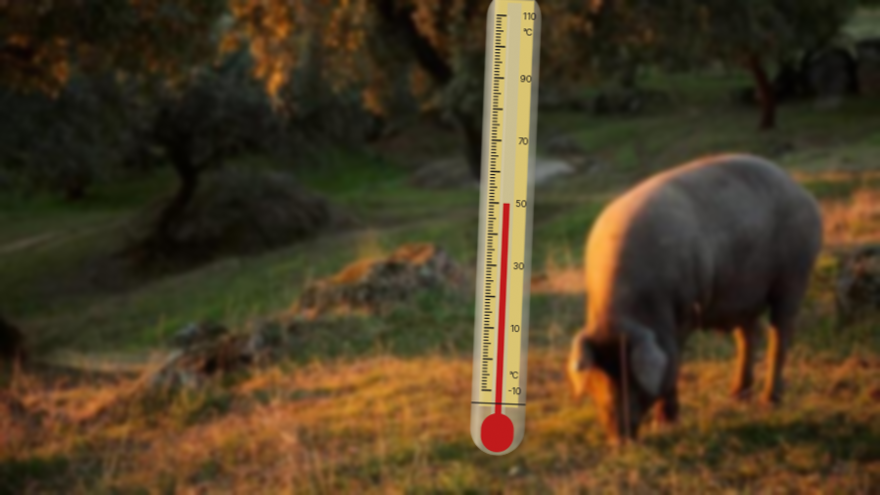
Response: 50 °C
